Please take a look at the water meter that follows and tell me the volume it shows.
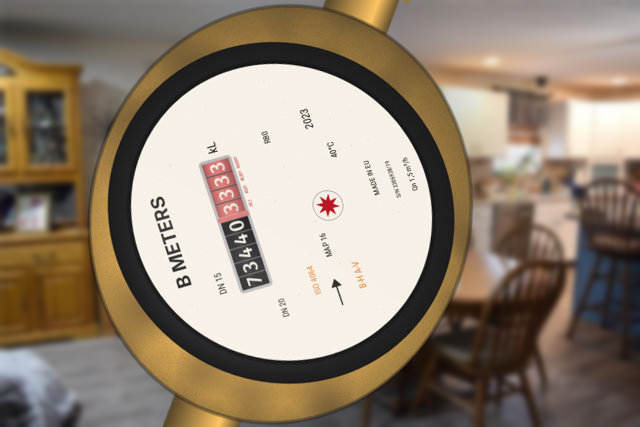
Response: 73440.3333 kL
